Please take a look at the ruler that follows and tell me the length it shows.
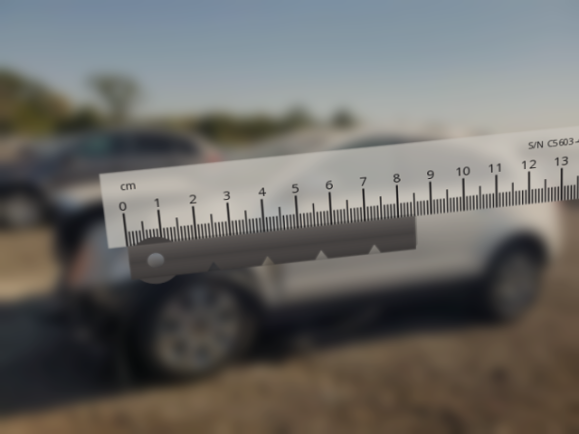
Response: 8.5 cm
